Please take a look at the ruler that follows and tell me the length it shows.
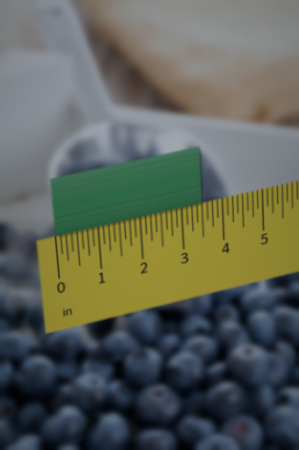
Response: 3.5 in
